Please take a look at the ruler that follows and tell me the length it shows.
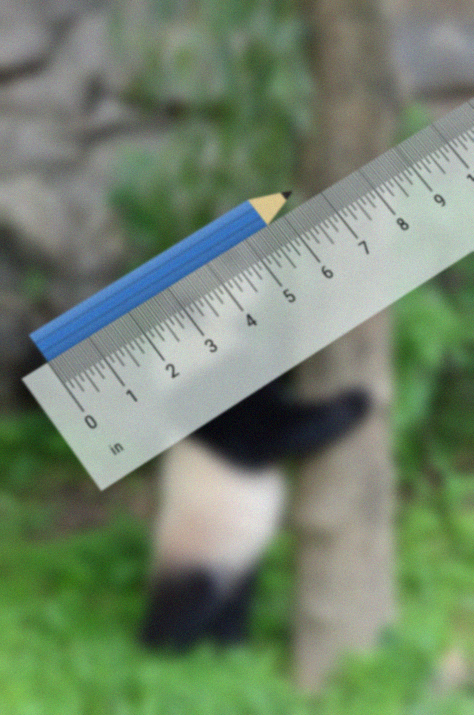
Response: 6.5 in
